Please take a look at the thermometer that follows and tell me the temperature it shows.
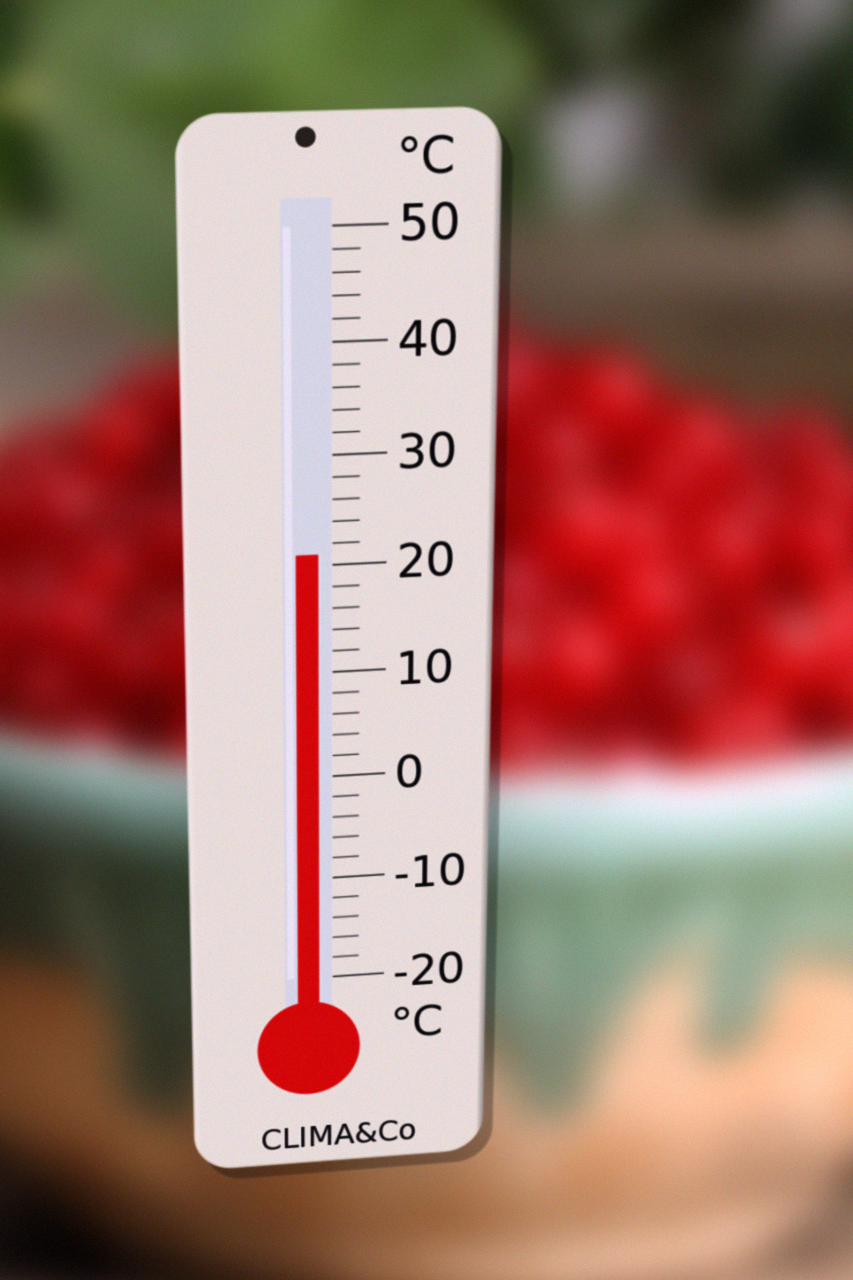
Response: 21 °C
